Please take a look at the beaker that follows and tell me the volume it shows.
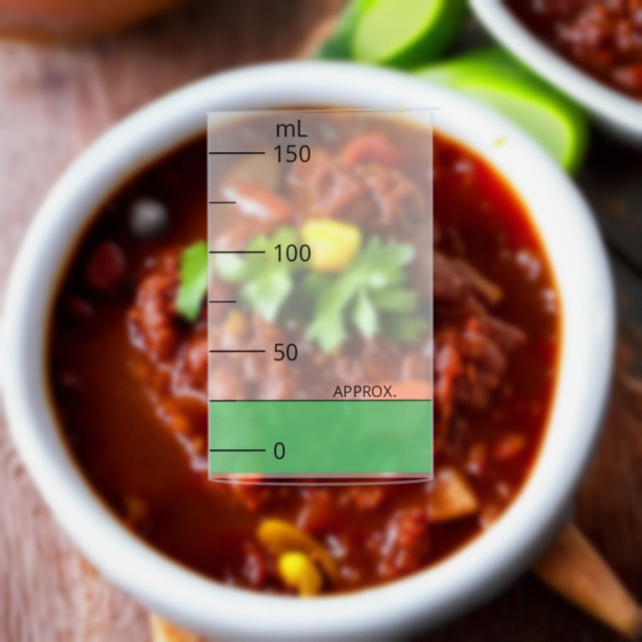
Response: 25 mL
